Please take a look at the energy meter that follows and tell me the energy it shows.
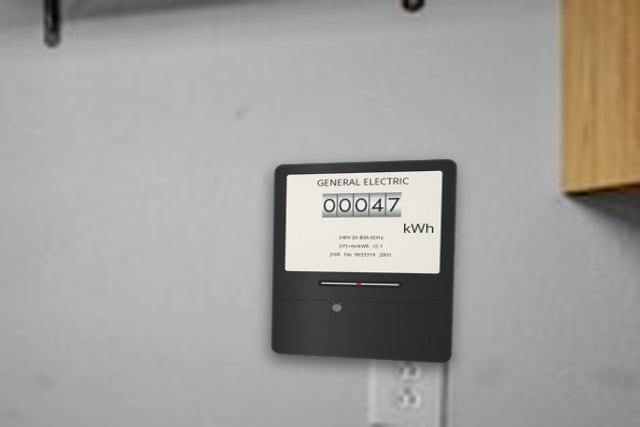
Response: 47 kWh
